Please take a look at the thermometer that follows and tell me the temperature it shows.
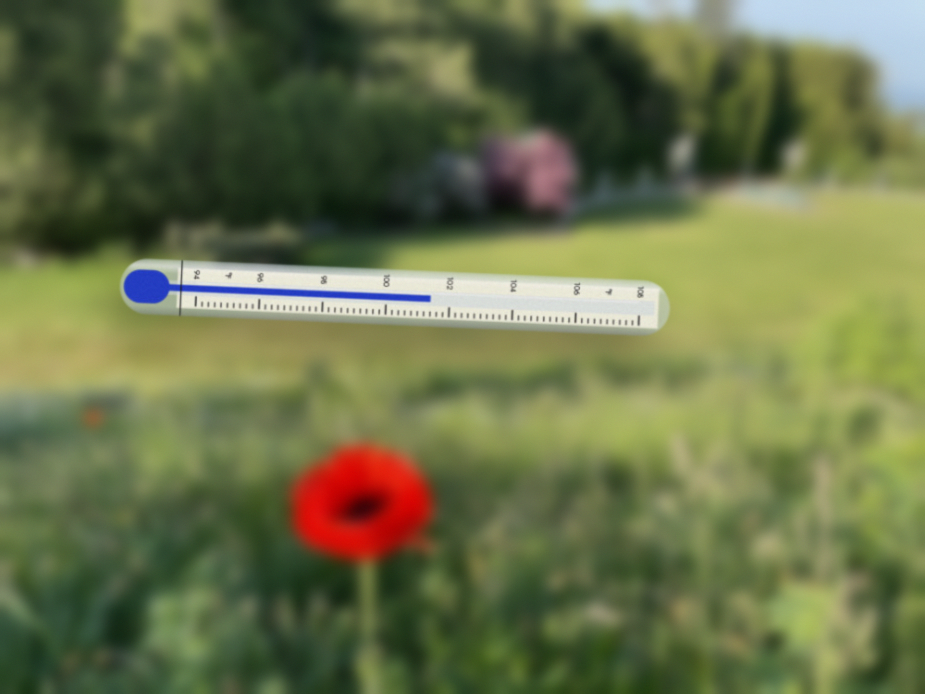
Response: 101.4 °F
